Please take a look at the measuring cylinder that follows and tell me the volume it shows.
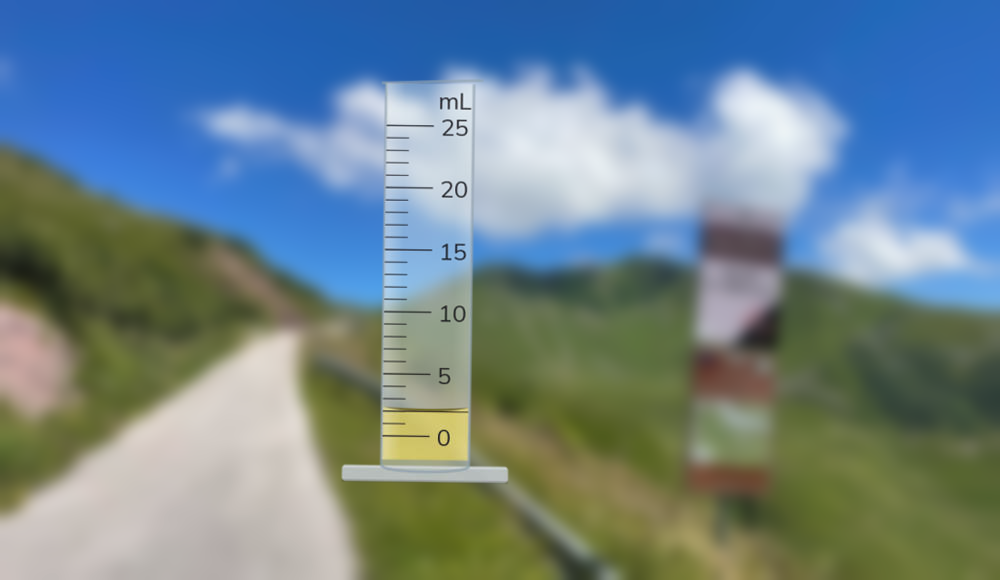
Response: 2 mL
